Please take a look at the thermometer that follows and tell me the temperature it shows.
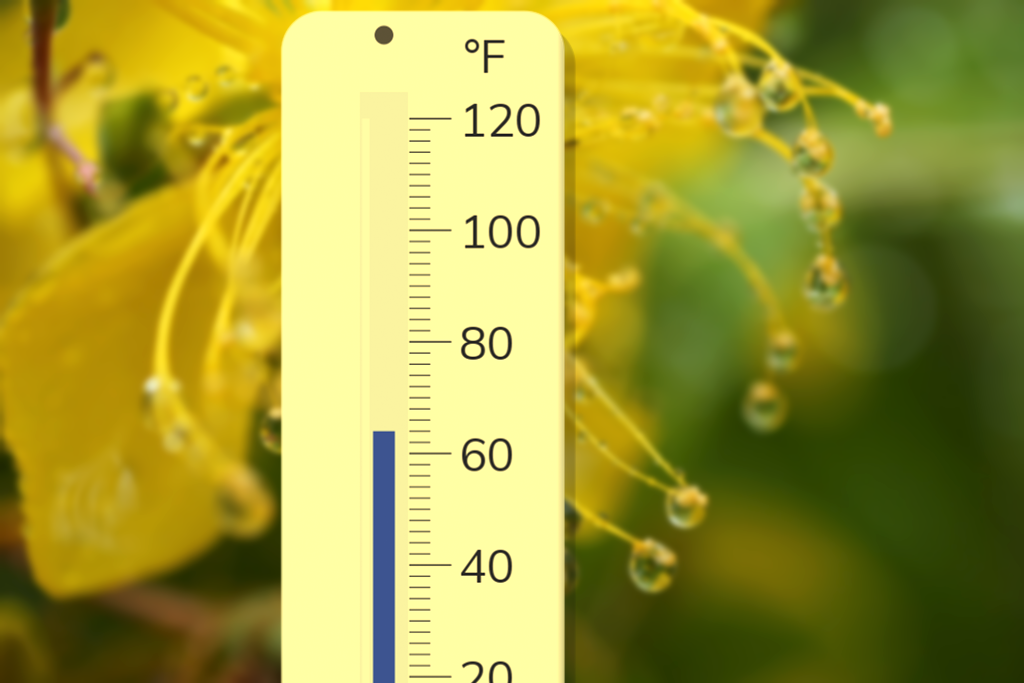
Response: 64 °F
